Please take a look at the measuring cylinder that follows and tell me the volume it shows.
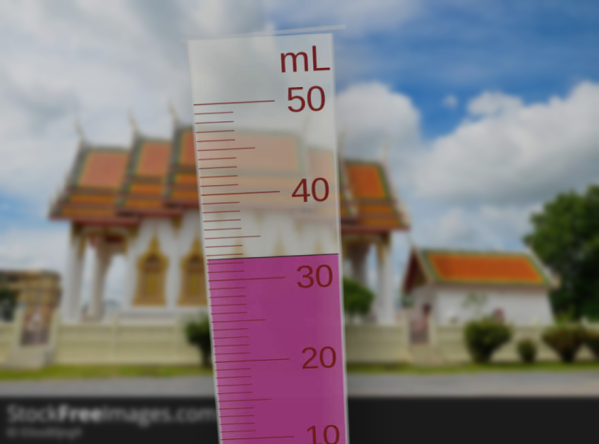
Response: 32.5 mL
